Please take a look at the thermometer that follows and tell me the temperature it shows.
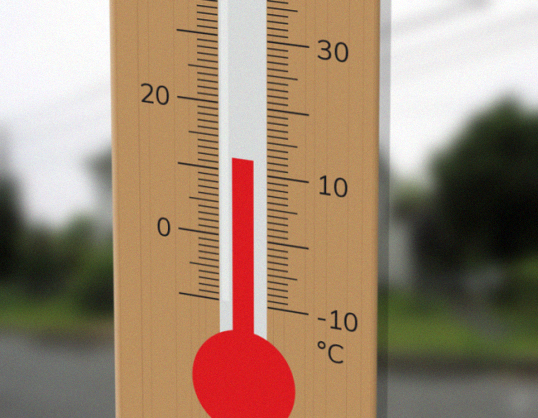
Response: 12 °C
